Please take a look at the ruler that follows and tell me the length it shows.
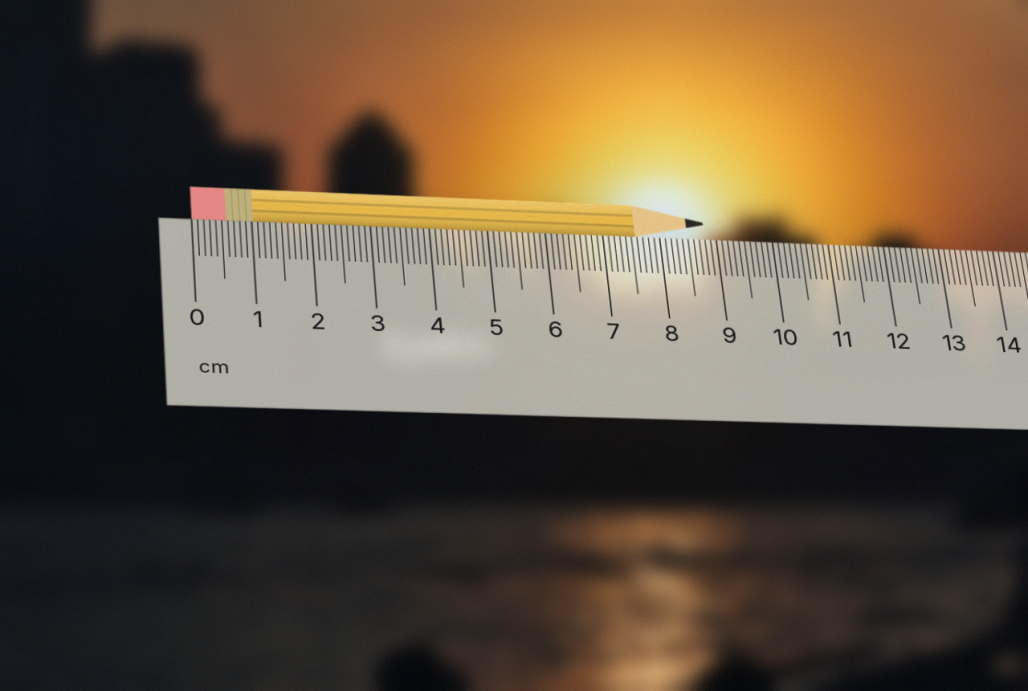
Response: 8.8 cm
